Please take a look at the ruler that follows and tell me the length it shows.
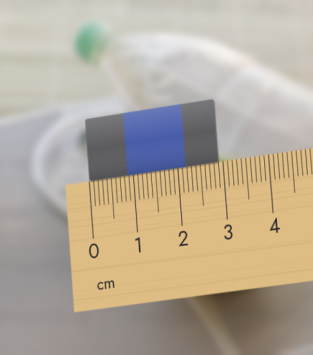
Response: 2.9 cm
